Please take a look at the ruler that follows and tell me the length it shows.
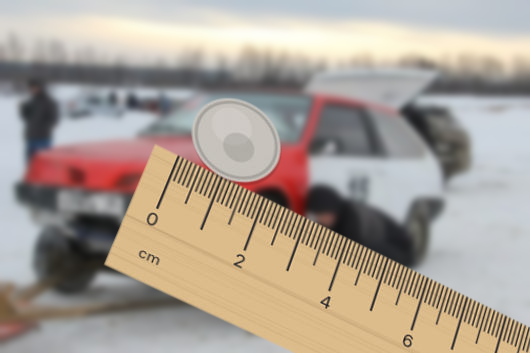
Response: 2 cm
